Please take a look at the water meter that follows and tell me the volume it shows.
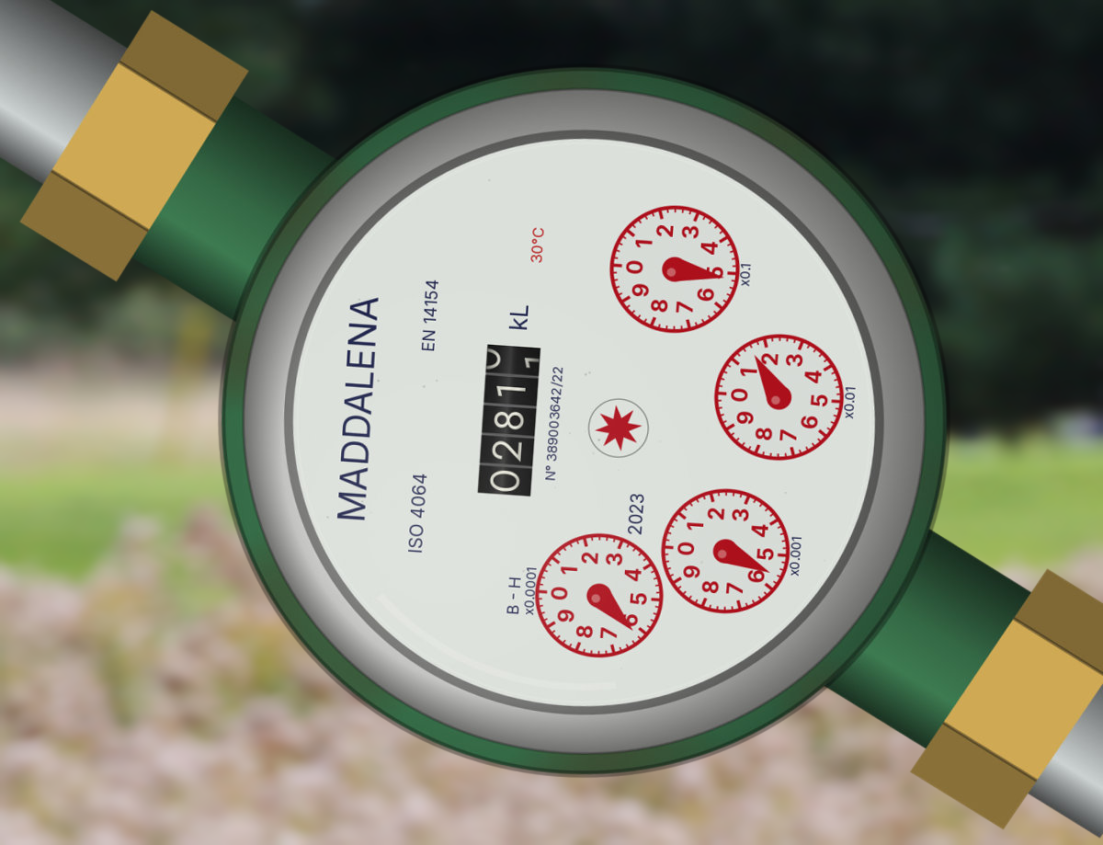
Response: 2810.5156 kL
